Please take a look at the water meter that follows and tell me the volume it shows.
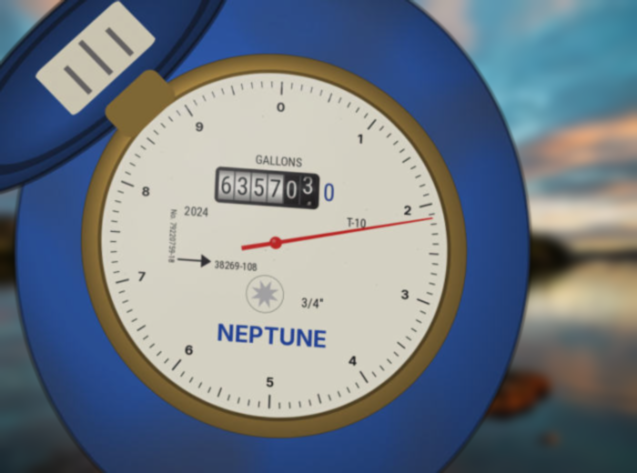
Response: 6357032.1 gal
